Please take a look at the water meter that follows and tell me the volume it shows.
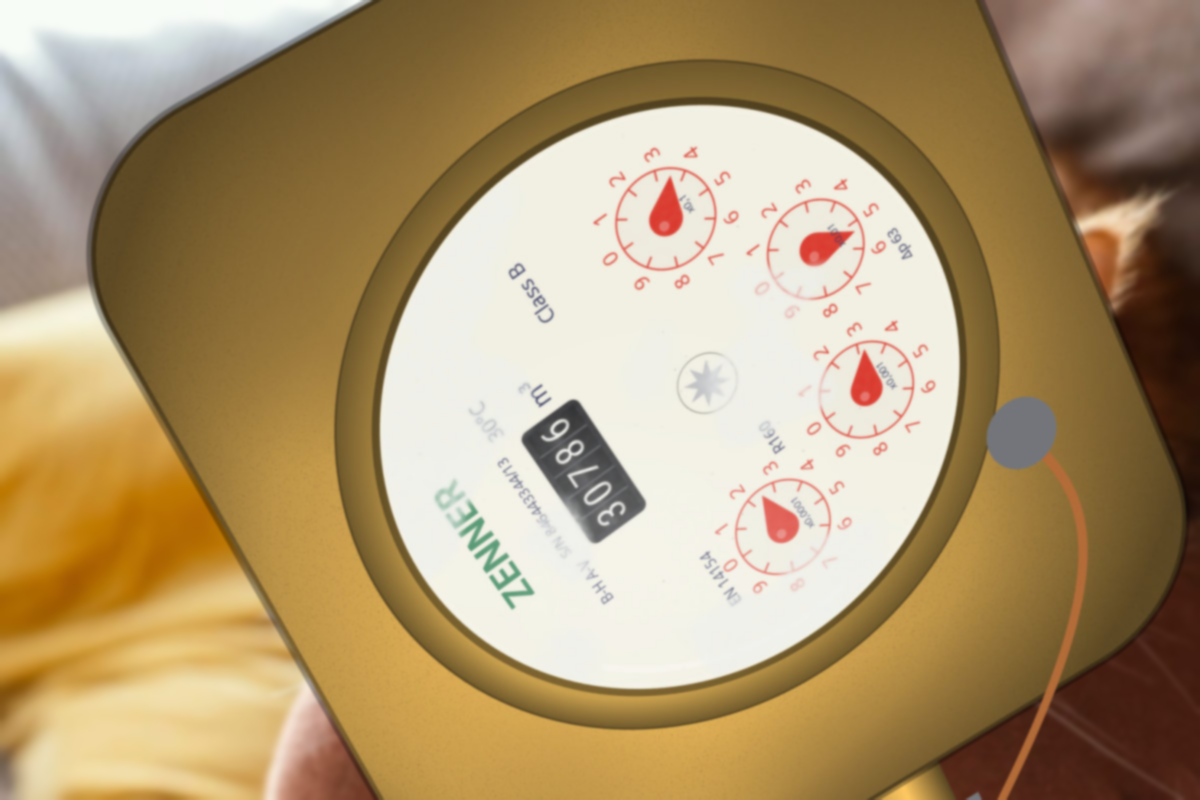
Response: 30786.3532 m³
